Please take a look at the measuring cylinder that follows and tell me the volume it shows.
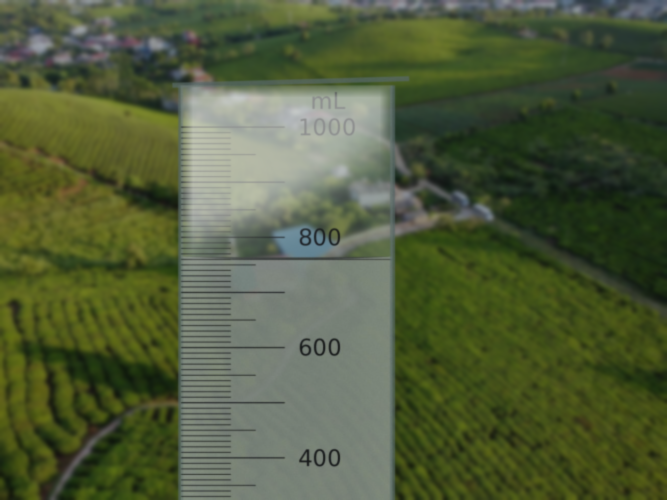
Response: 760 mL
